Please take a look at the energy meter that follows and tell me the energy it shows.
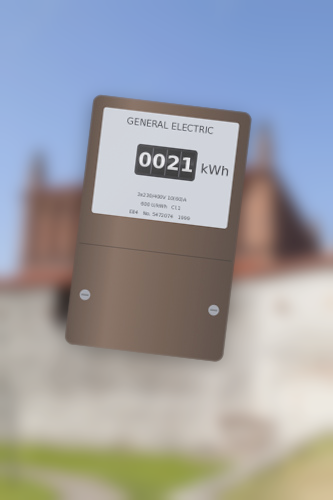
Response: 21 kWh
